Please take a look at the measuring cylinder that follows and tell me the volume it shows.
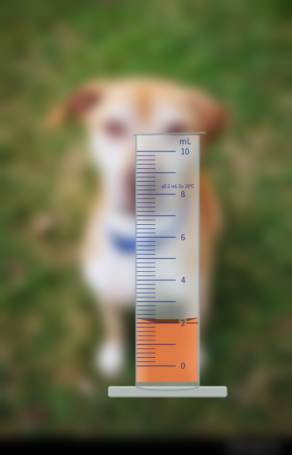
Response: 2 mL
